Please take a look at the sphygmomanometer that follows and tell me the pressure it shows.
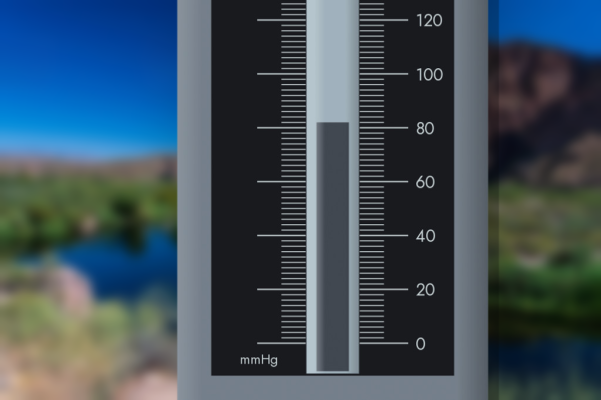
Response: 82 mmHg
